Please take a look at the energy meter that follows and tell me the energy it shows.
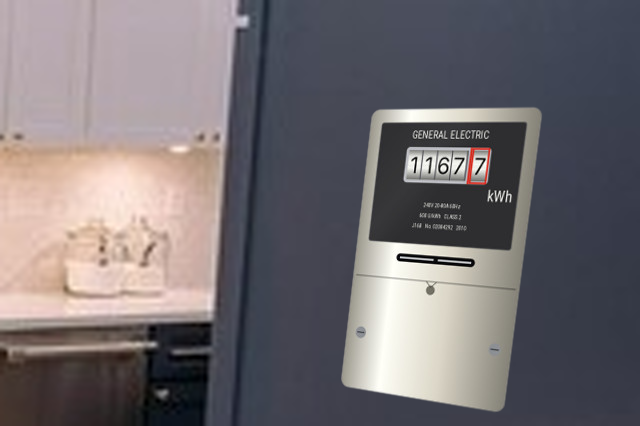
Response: 1167.7 kWh
